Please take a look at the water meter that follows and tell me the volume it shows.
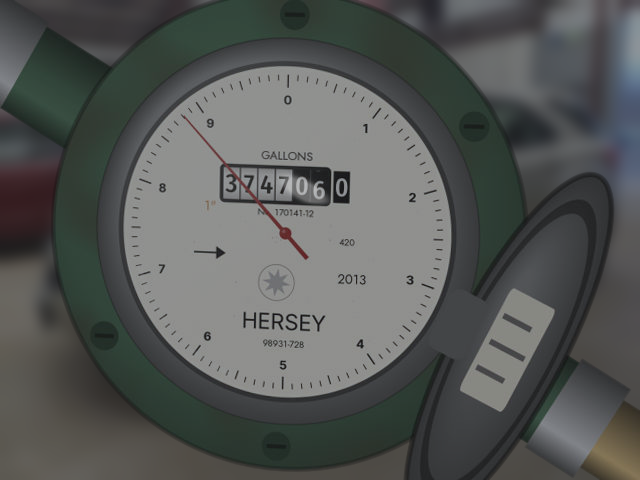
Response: 3747058.8 gal
